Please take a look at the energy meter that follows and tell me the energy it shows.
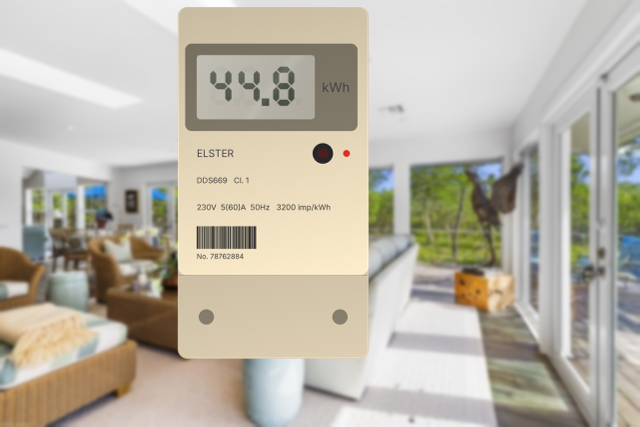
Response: 44.8 kWh
